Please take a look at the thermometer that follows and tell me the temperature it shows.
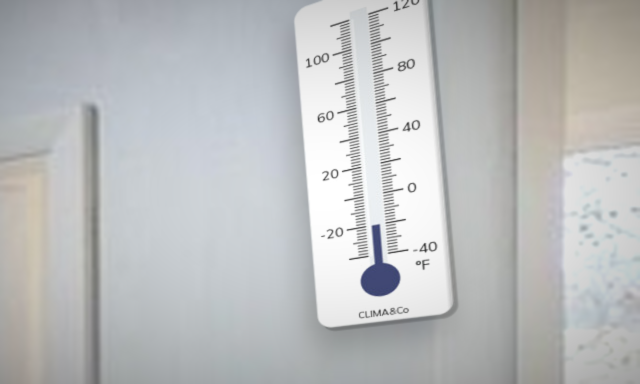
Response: -20 °F
